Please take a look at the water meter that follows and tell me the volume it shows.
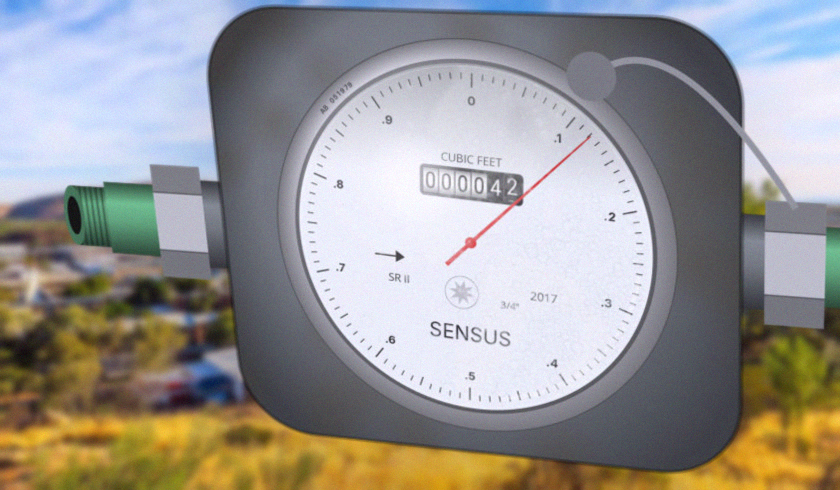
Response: 42.12 ft³
